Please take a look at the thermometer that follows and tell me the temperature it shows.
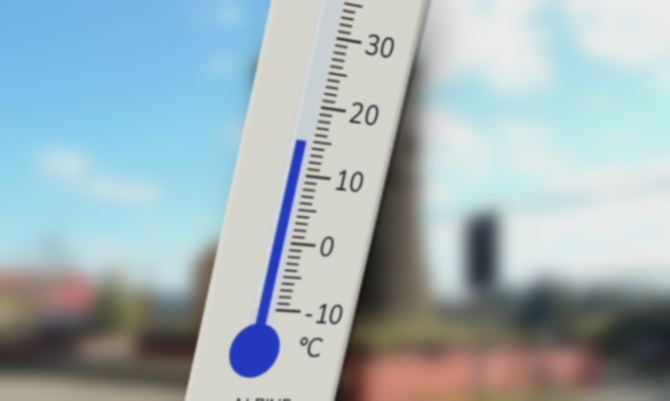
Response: 15 °C
